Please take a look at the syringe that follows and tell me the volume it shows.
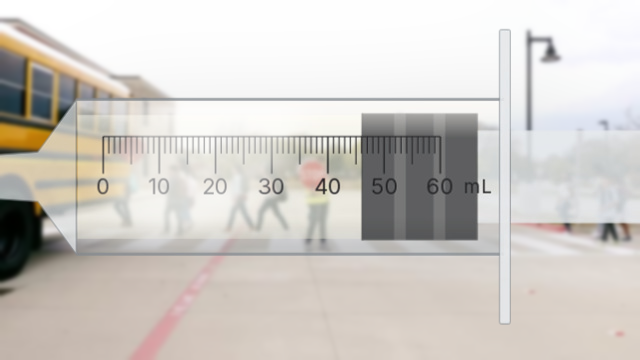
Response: 46 mL
